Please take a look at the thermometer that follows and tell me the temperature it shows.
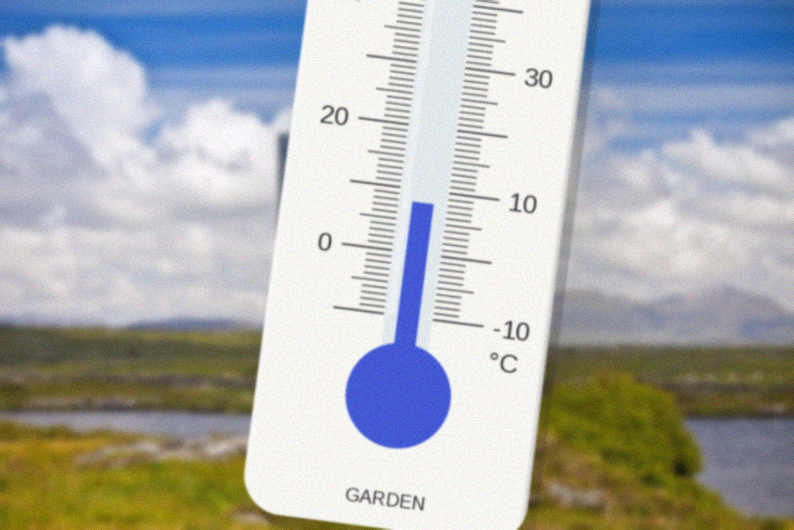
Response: 8 °C
